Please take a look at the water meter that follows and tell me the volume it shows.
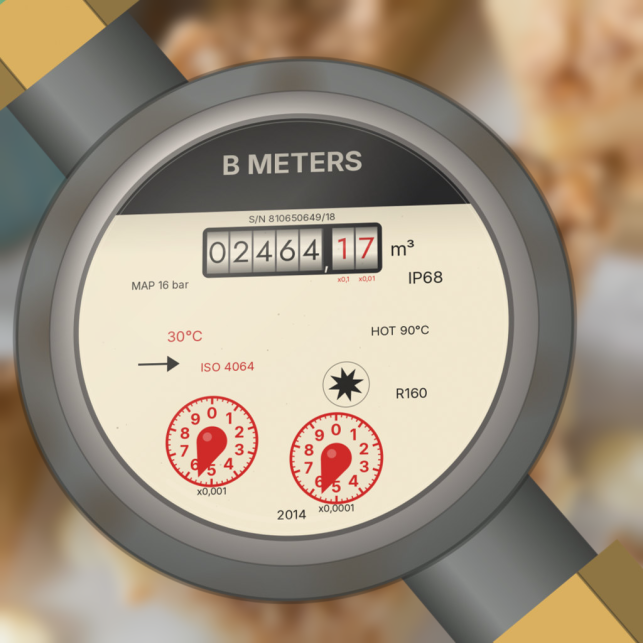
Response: 2464.1755 m³
